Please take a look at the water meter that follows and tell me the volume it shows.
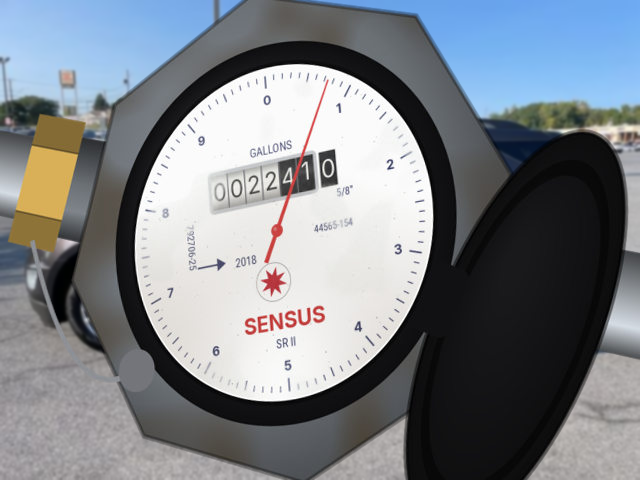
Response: 22410.7 gal
